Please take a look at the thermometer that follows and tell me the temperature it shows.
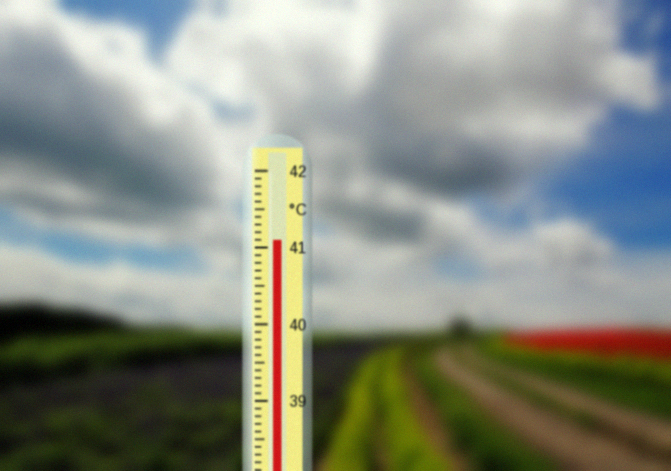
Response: 41.1 °C
